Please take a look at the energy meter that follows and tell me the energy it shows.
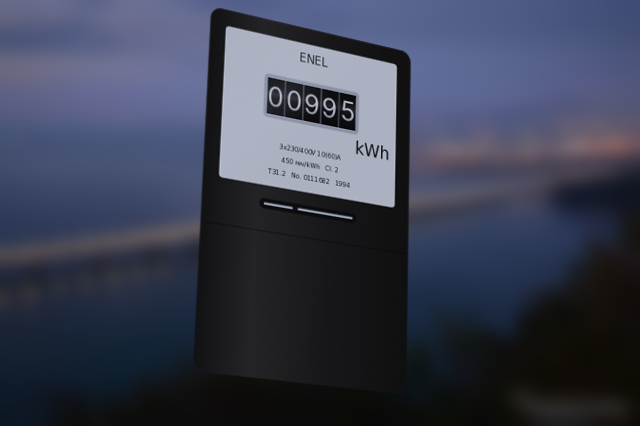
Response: 995 kWh
